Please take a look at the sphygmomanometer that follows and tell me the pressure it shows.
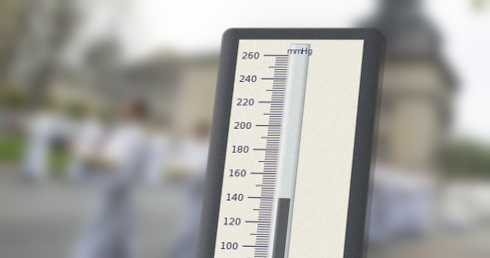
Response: 140 mmHg
